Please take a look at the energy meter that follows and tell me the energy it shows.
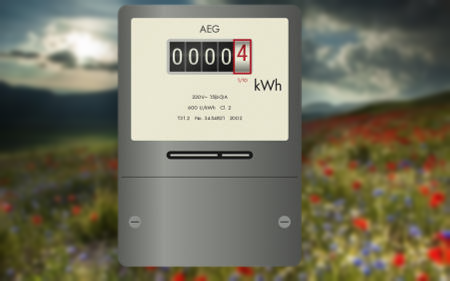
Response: 0.4 kWh
